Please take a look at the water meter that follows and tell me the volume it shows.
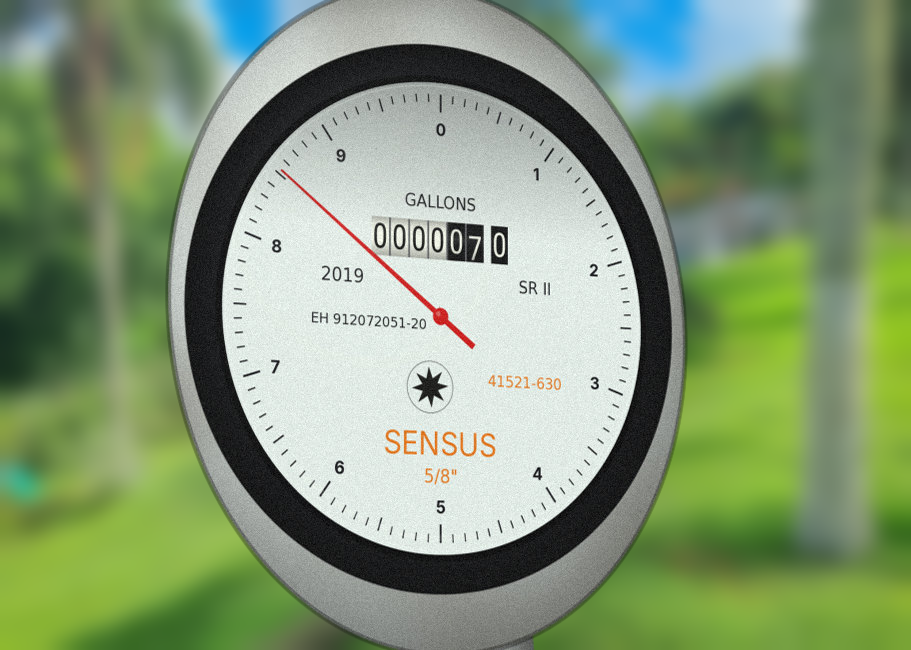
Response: 68.5 gal
